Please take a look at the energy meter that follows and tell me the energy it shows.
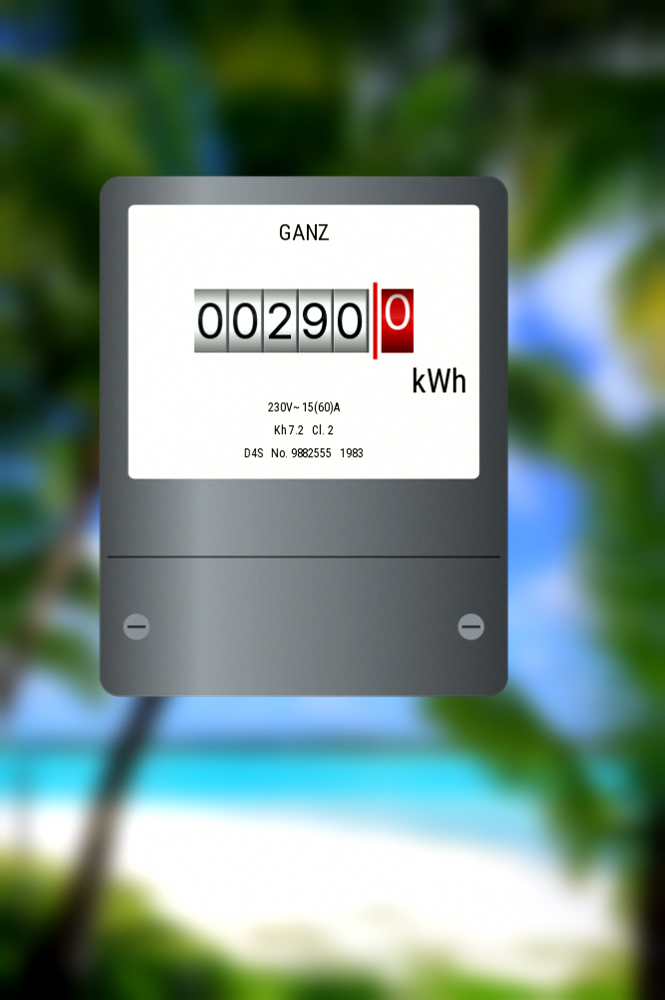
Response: 290.0 kWh
